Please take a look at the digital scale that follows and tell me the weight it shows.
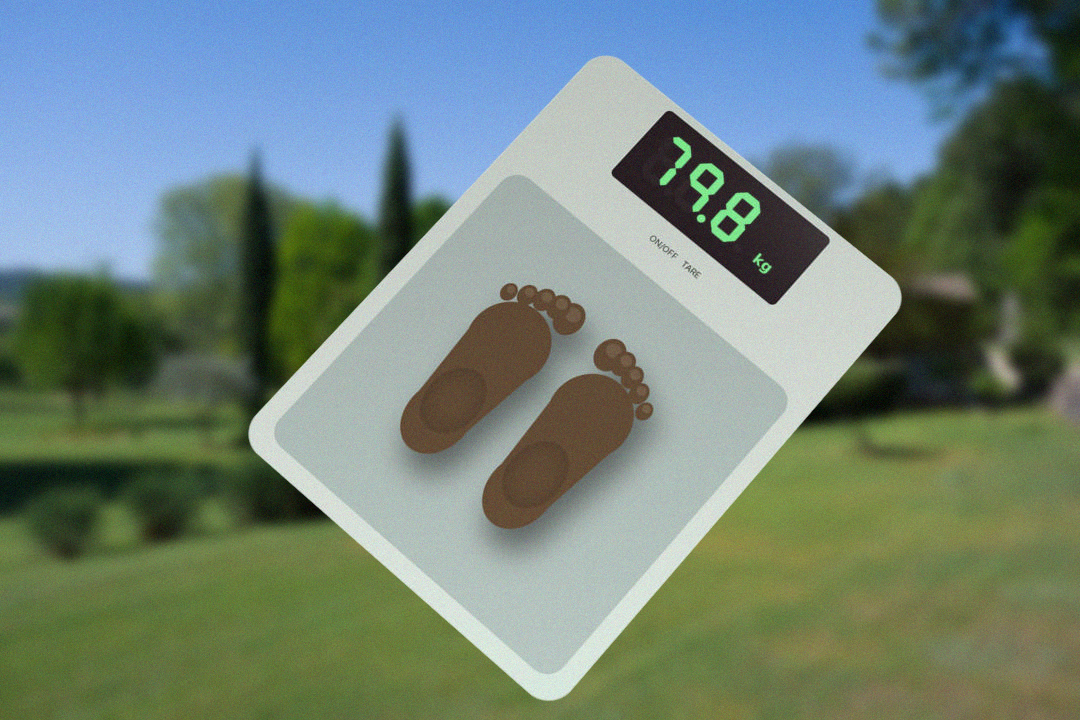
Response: 79.8 kg
